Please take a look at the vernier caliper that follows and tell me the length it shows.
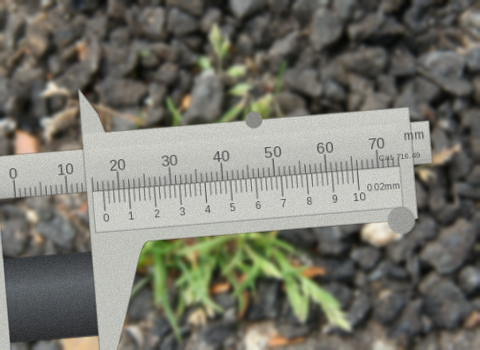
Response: 17.0 mm
